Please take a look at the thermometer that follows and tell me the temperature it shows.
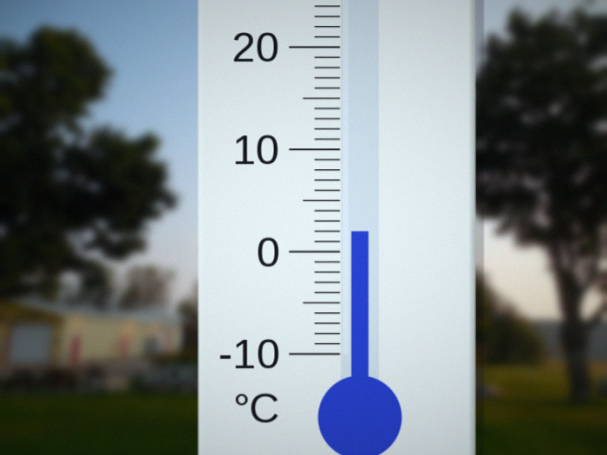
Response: 2 °C
